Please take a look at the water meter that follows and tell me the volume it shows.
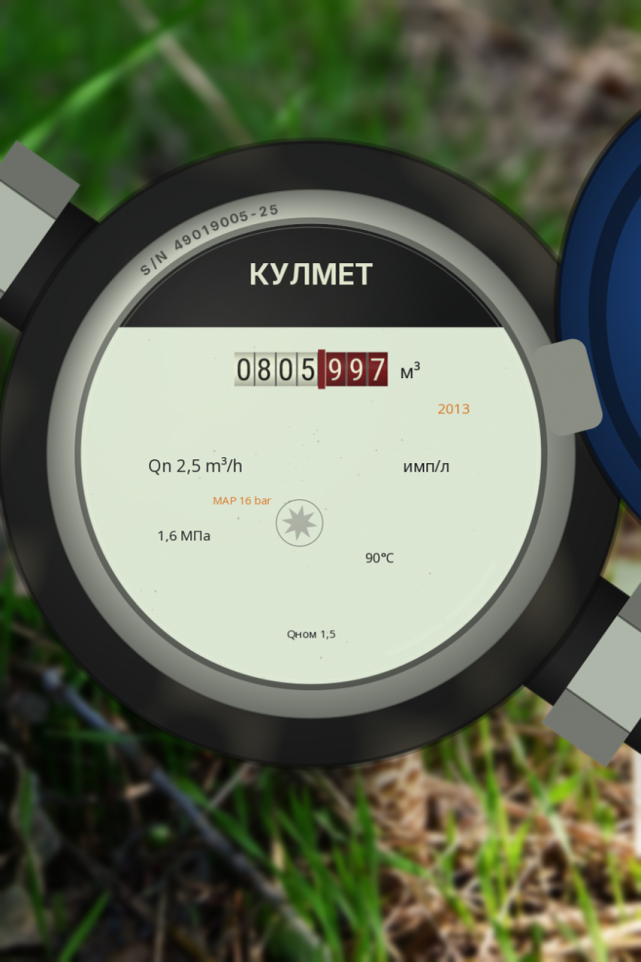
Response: 805.997 m³
